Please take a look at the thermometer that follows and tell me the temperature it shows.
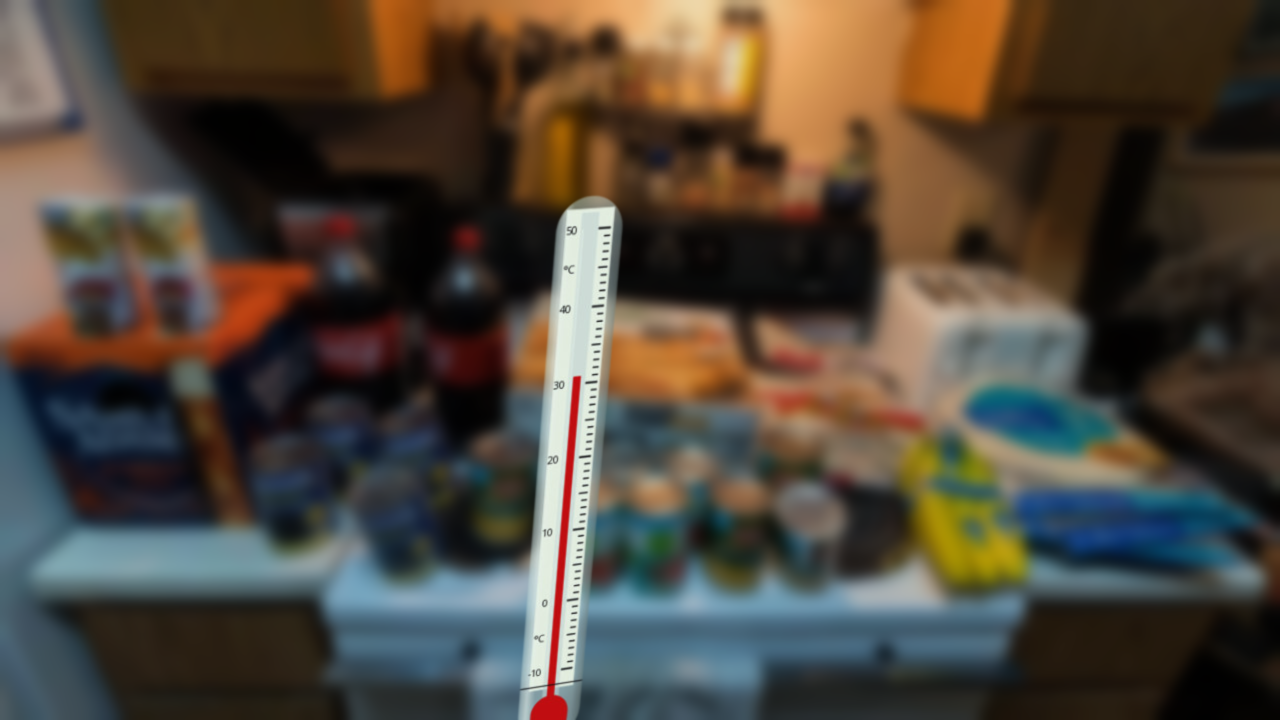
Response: 31 °C
